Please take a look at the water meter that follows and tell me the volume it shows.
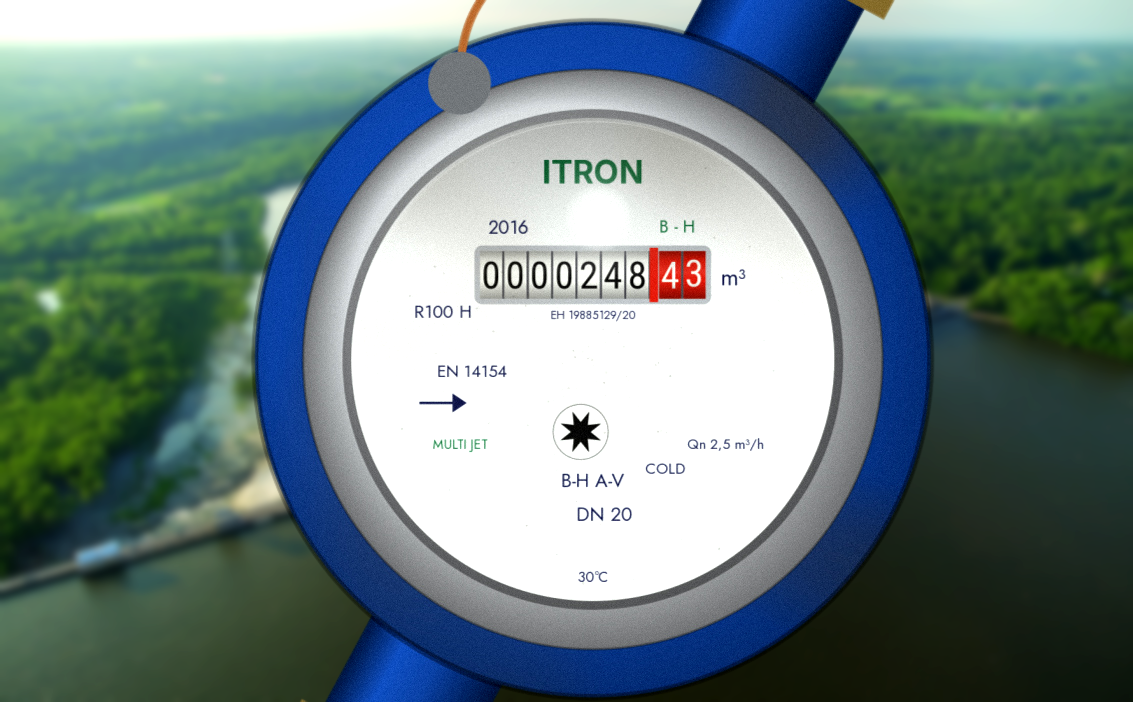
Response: 248.43 m³
